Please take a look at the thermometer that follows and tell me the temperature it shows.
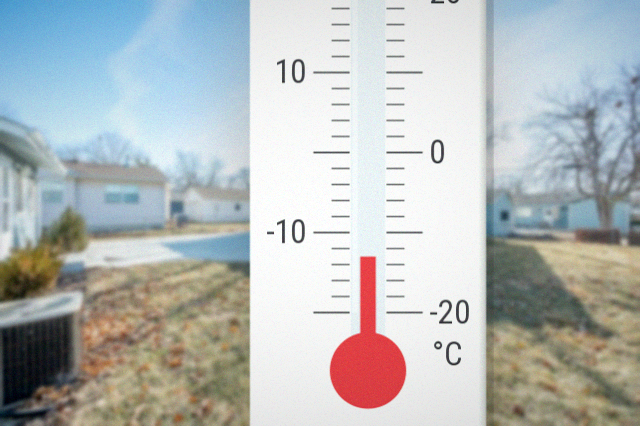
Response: -13 °C
